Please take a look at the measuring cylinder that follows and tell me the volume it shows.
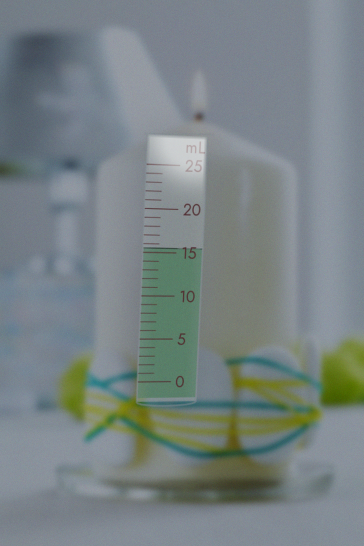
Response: 15.5 mL
